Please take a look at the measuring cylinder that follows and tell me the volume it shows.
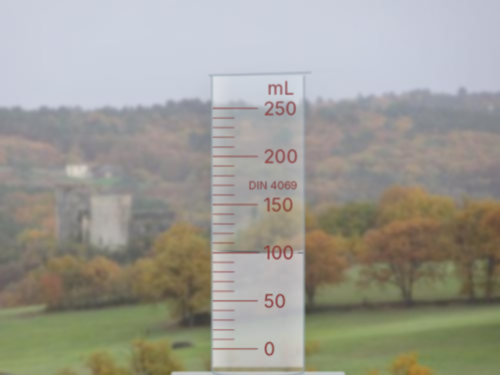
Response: 100 mL
